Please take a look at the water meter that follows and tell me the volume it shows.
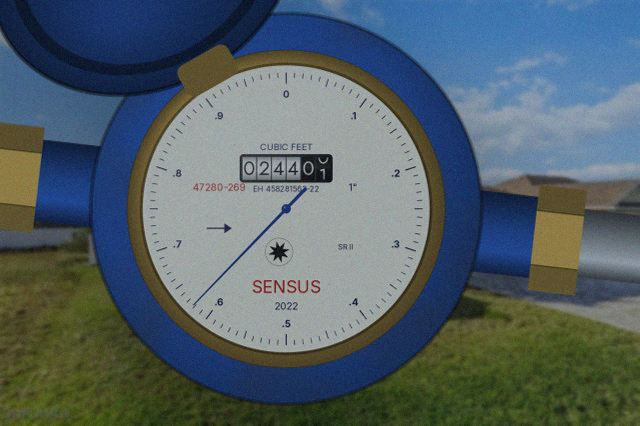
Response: 24400.62 ft³
